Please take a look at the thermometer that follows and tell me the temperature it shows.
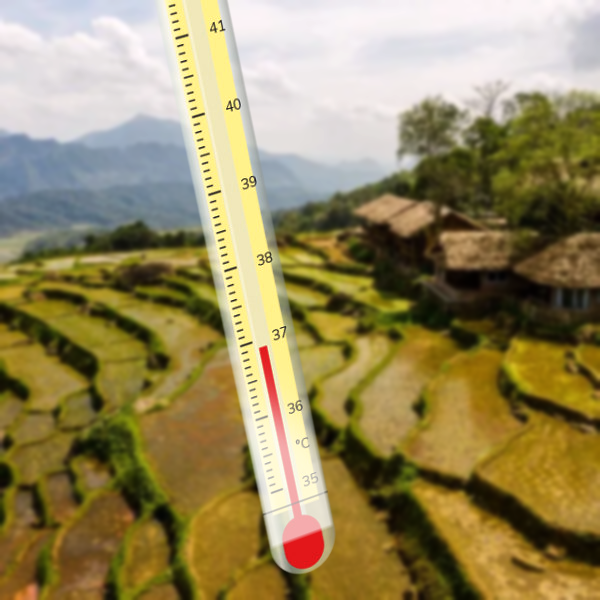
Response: 36.9 °C
